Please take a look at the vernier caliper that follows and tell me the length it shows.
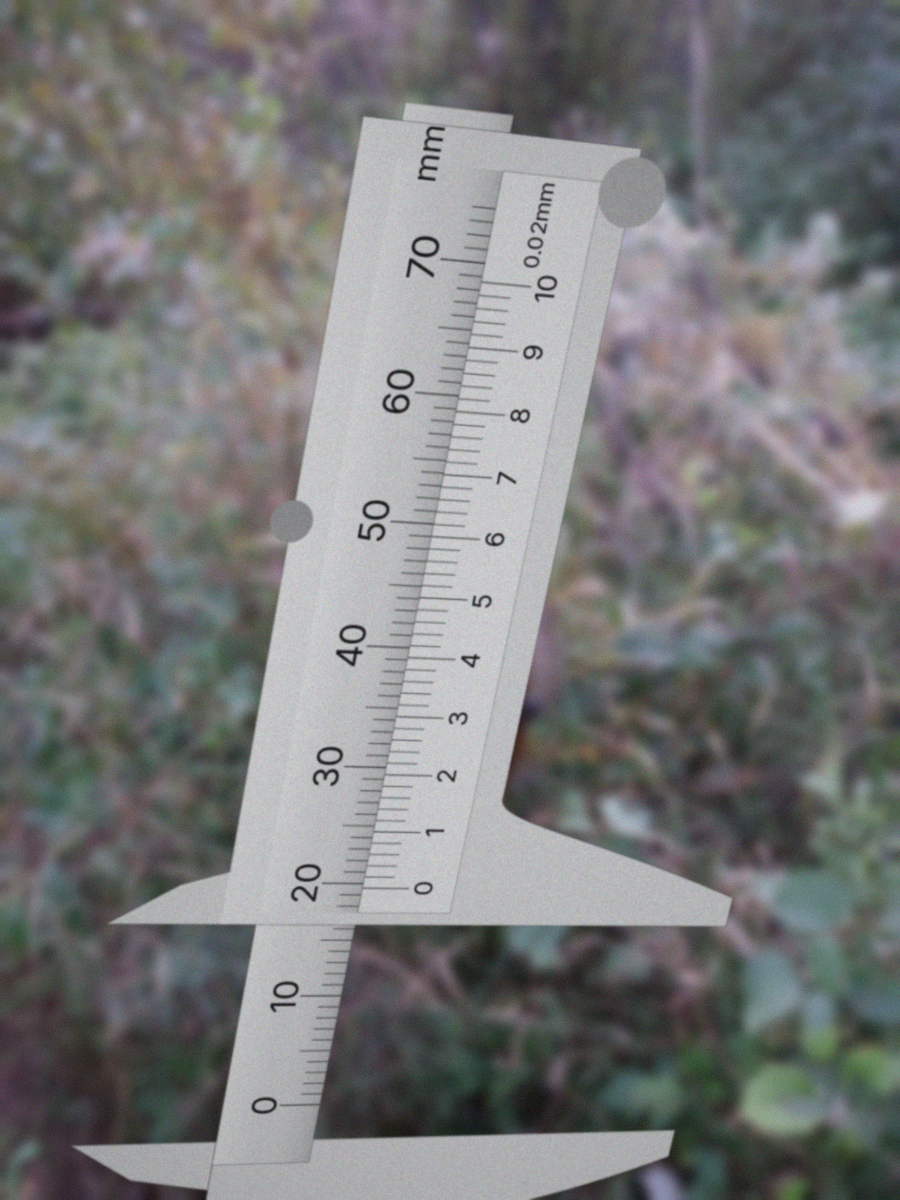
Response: 19.6 mm
